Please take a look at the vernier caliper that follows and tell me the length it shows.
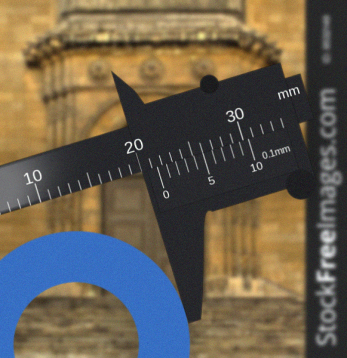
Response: 21.5 mm
